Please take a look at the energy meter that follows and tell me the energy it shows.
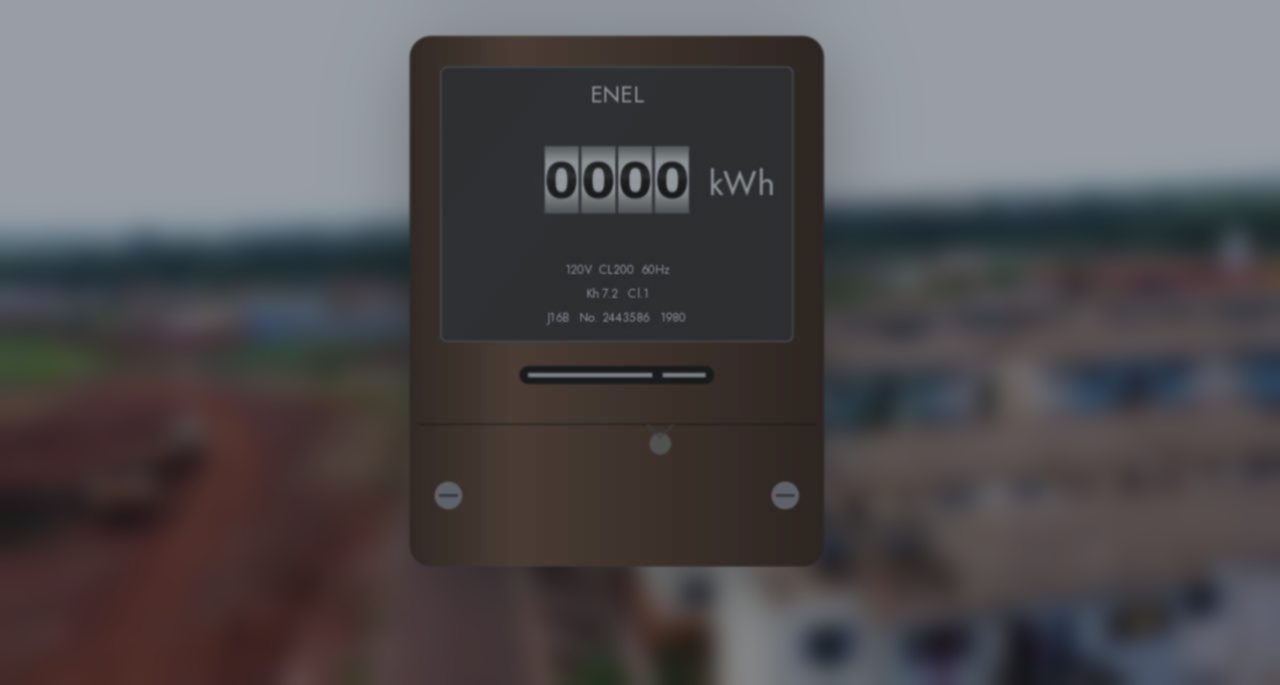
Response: 0 kWh
